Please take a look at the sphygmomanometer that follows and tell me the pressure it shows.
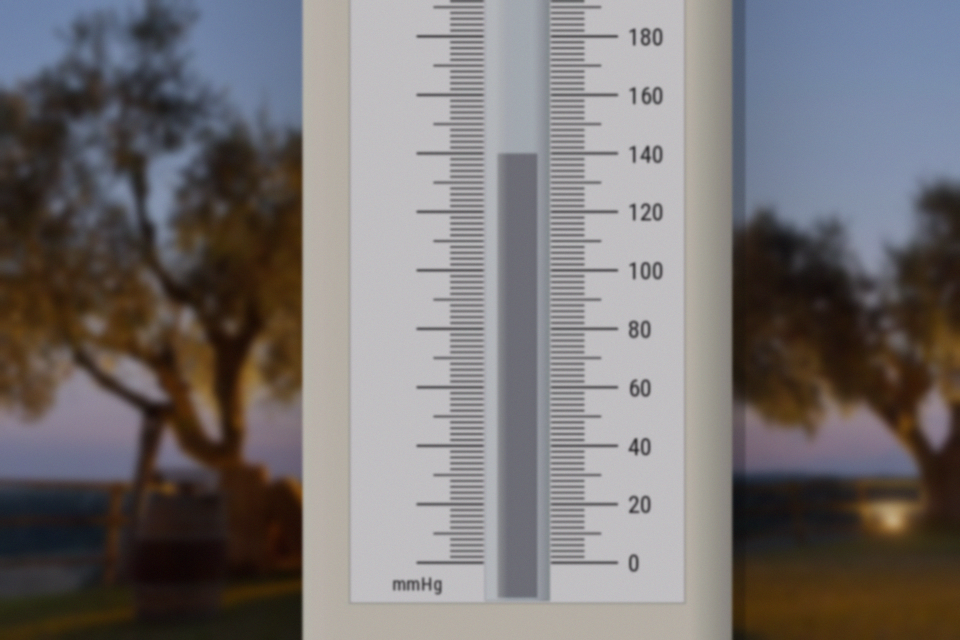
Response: 140 mmHg
